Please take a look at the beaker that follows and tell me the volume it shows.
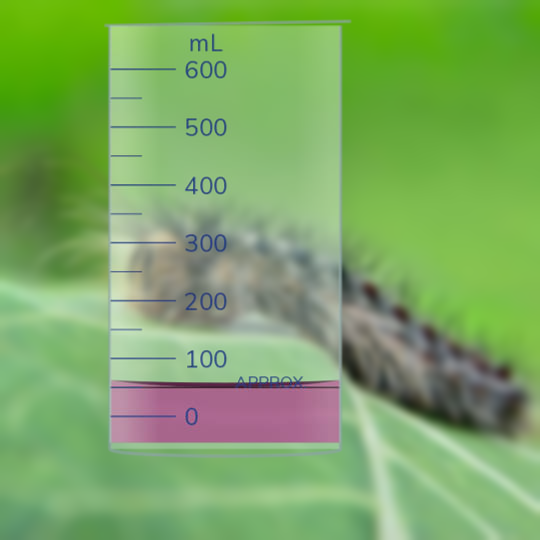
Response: 50 mL
